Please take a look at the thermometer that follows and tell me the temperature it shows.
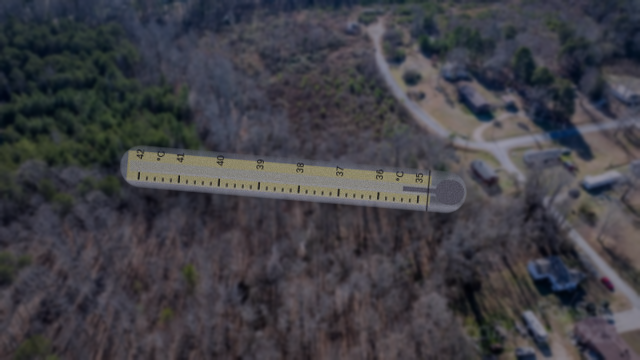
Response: 35.4 °C
